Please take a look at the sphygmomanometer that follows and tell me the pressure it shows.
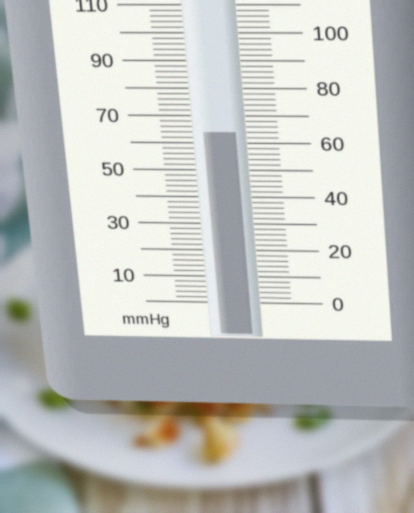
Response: 64 mmHg
